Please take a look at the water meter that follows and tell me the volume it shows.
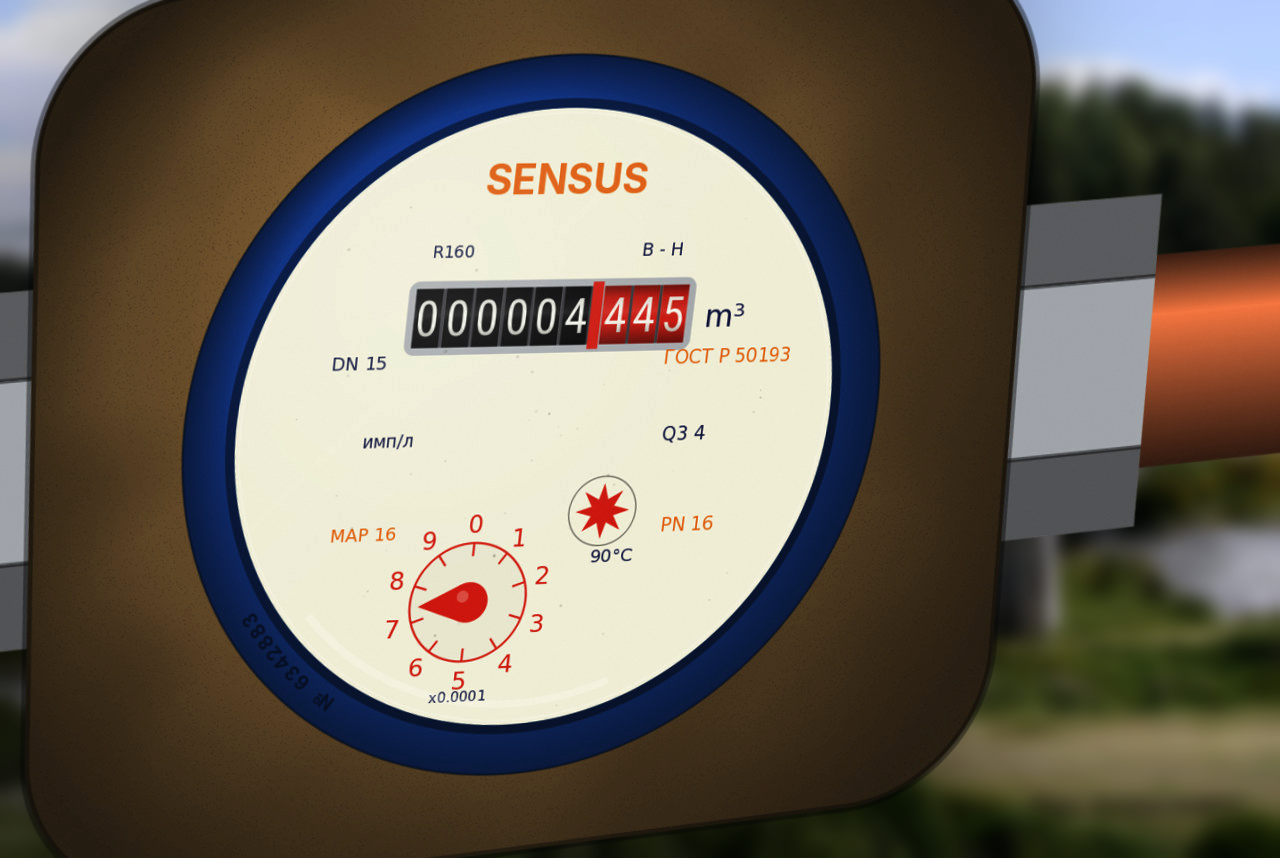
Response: 4.4457 m³
